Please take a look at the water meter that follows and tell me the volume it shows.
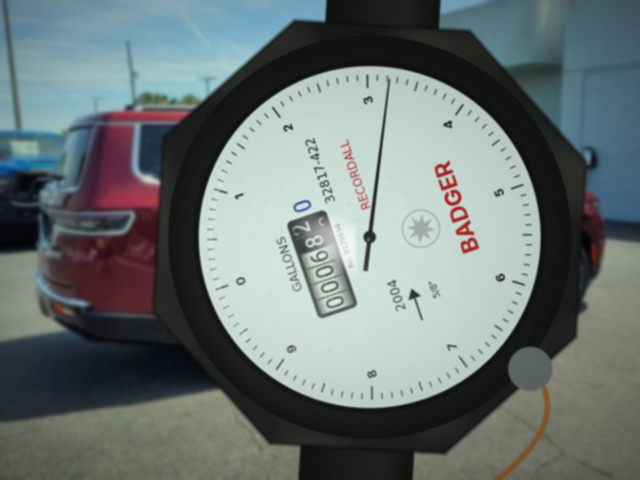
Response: 6823.2 gal
